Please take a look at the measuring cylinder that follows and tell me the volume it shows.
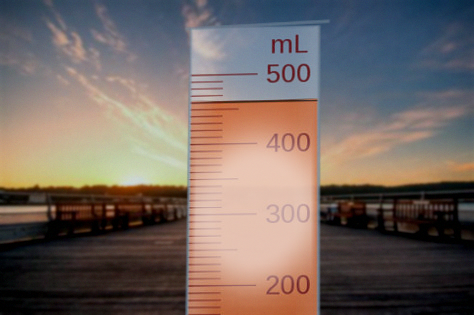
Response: 460 mL
